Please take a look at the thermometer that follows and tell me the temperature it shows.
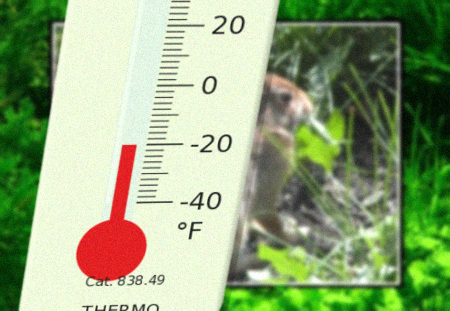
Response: -20 °F
